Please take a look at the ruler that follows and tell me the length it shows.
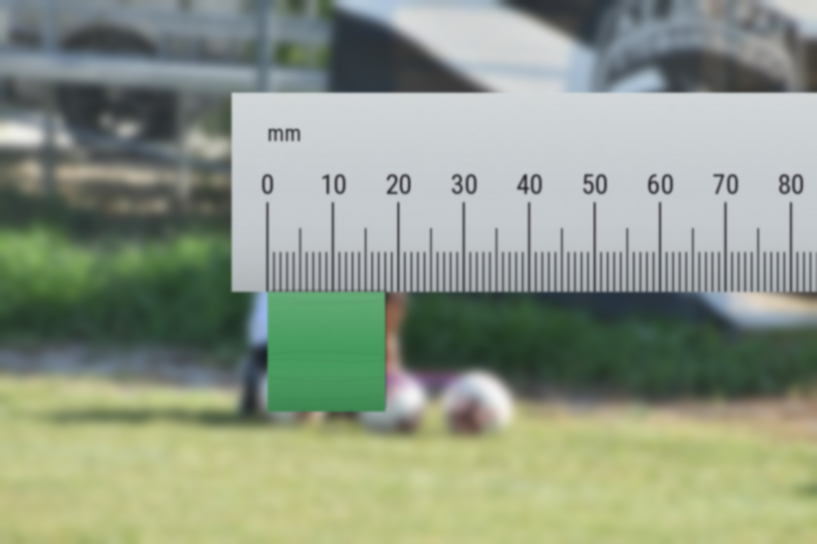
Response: 18 mm
